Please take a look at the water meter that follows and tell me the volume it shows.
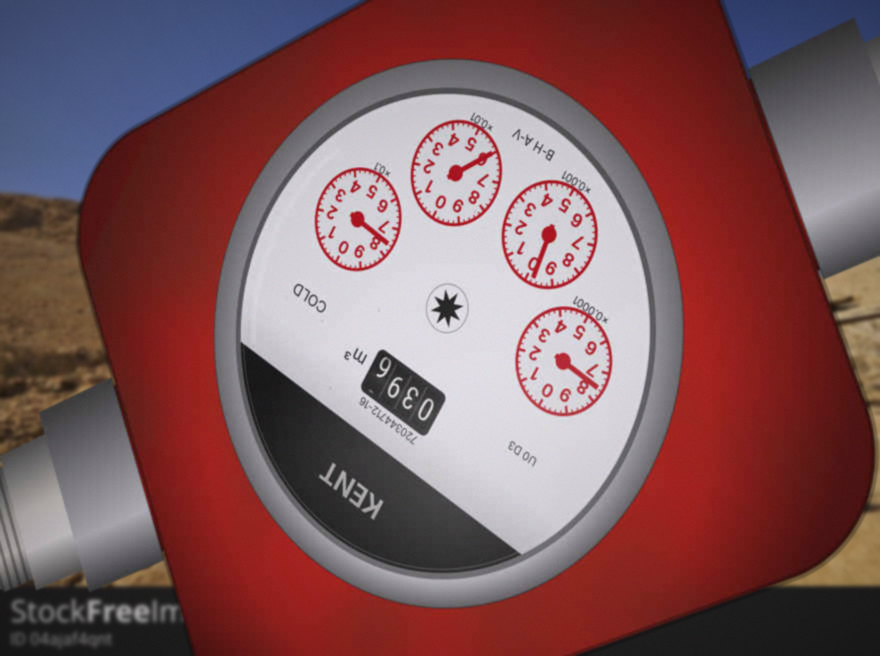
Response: 395.7597 m³
